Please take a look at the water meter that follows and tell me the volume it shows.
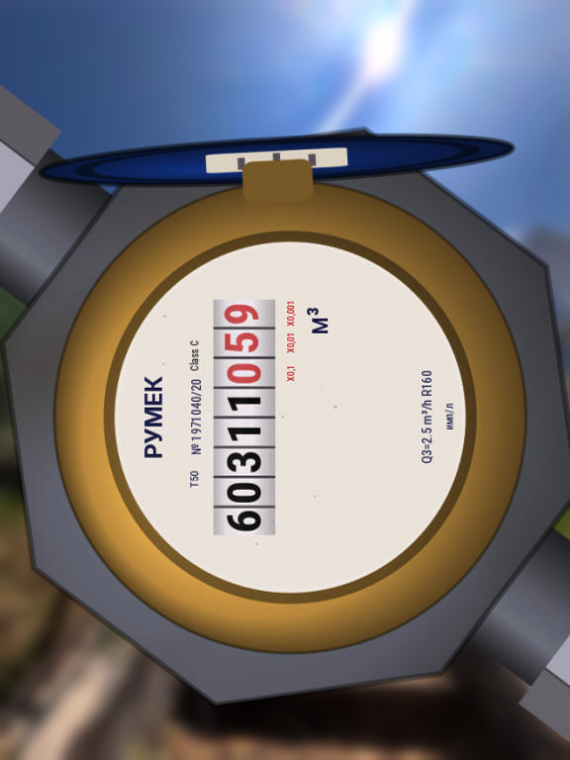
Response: 60311.059 m³
